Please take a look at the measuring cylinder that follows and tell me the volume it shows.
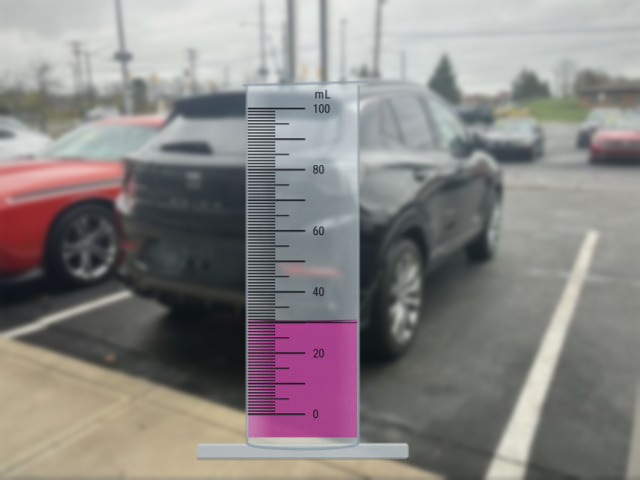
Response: 30 mL
